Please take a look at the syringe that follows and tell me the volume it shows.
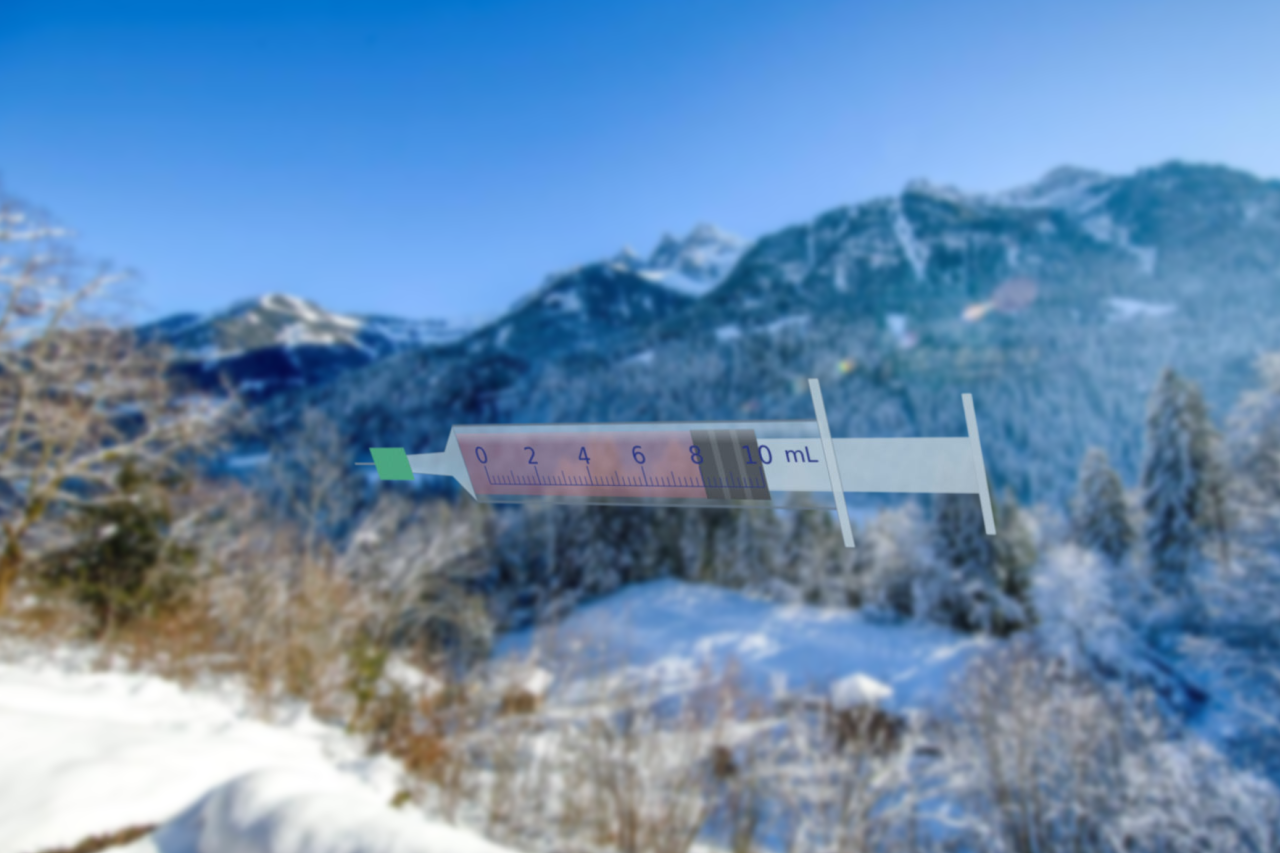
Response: 8 mL
